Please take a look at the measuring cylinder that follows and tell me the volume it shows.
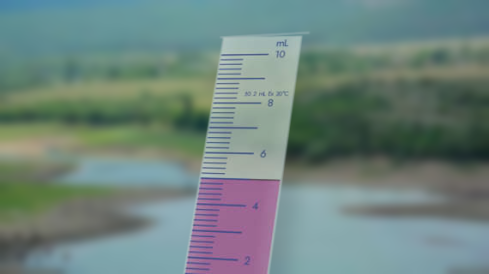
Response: 5 mL
